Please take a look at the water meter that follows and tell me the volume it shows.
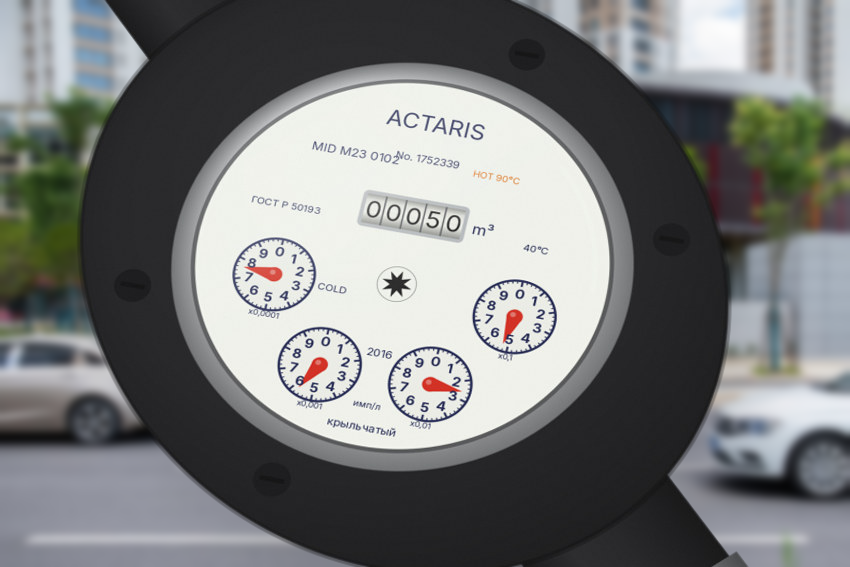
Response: 50.5257 m³
